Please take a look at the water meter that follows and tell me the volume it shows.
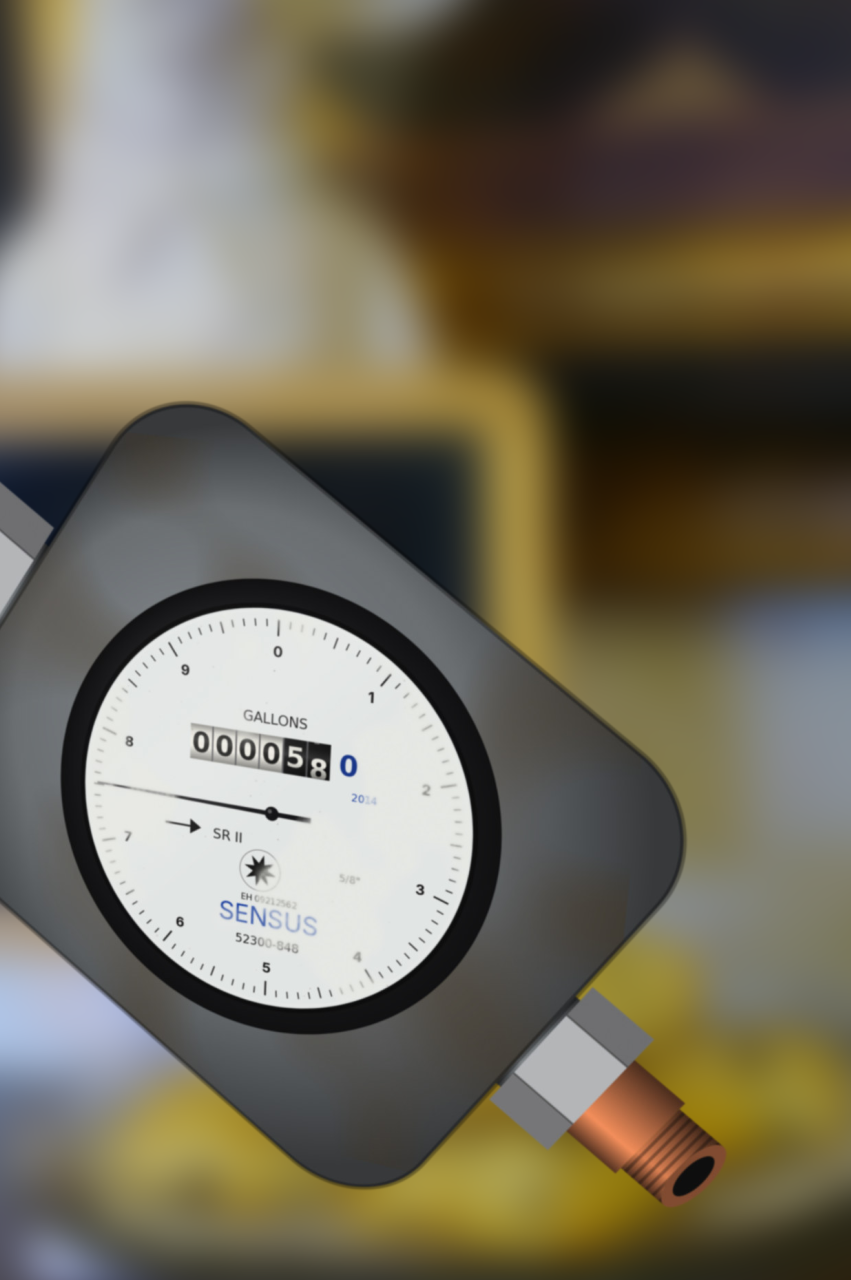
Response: 577.5 gal
